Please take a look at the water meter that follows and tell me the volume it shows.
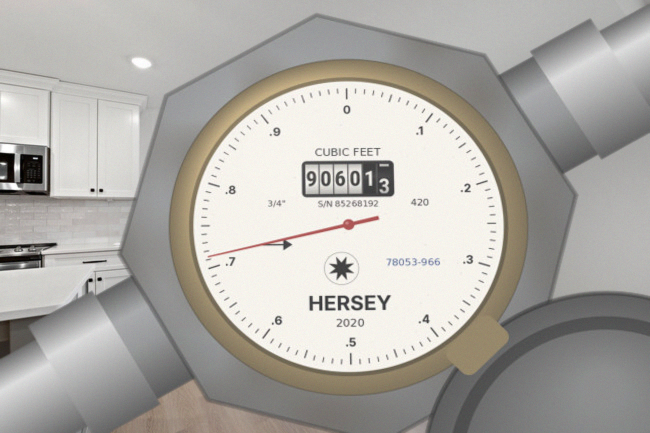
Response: 906012.71 ft³
